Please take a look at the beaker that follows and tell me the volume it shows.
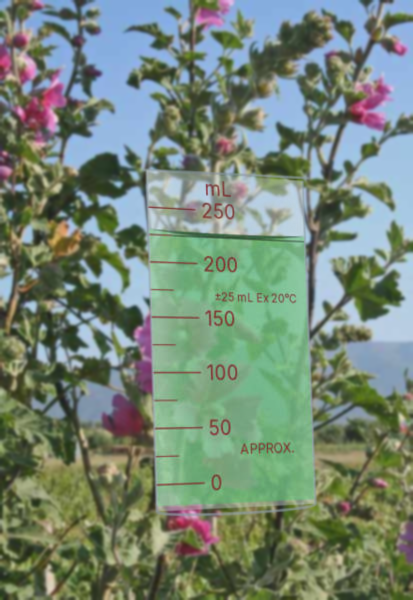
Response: 225 mL
